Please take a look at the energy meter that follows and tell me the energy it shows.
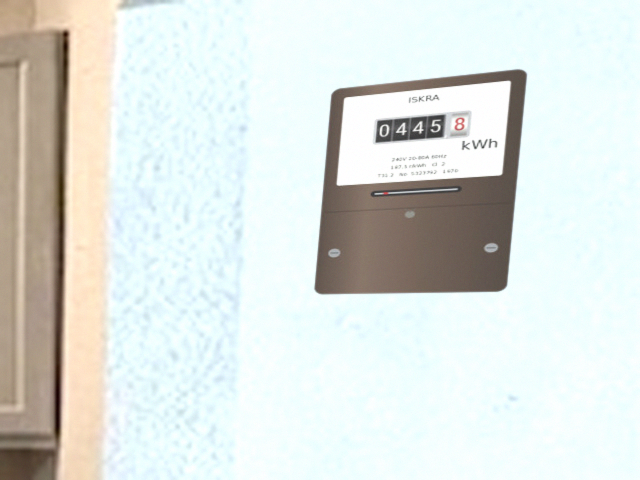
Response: 445.8 kWh
